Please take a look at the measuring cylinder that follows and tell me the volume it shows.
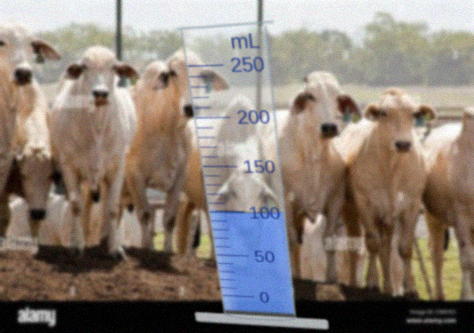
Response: 100 mL
